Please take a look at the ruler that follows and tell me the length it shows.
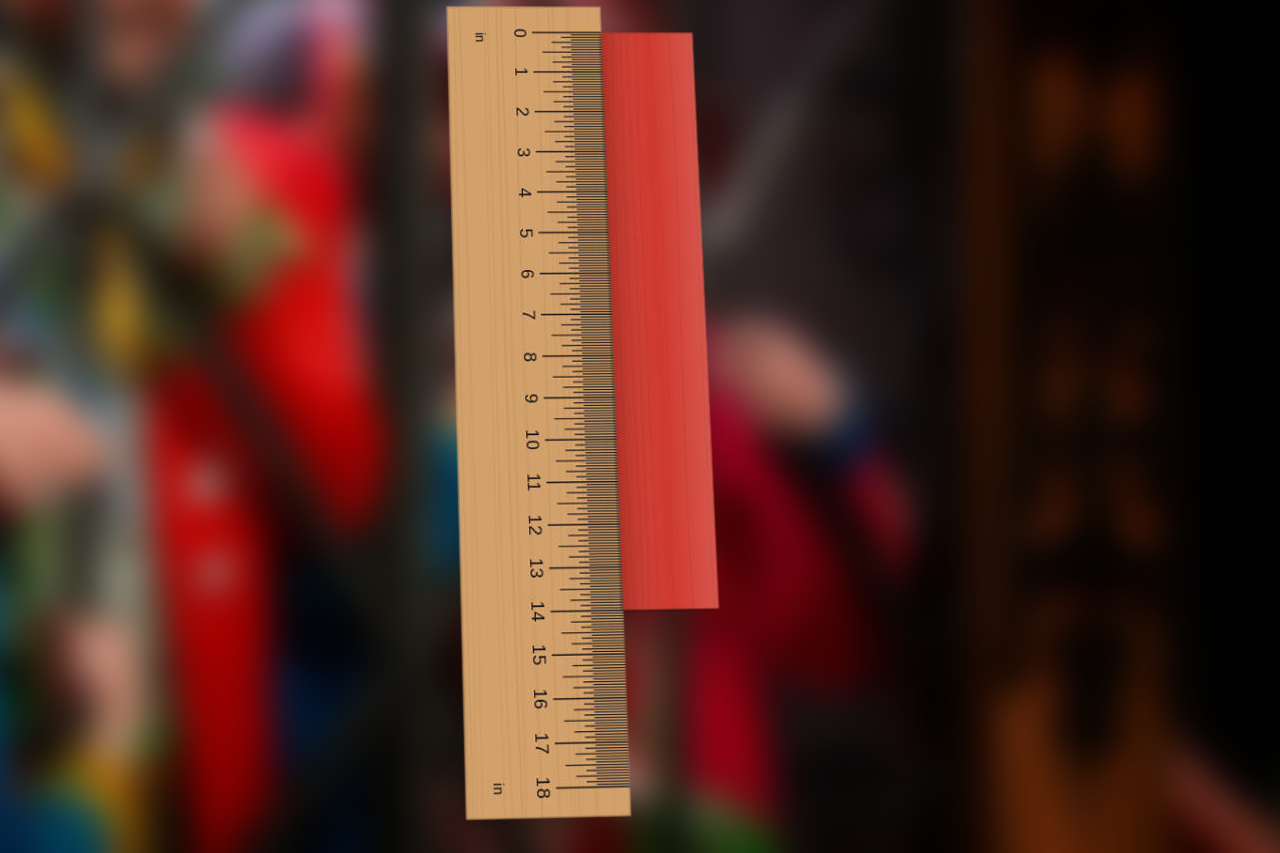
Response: 14 in
